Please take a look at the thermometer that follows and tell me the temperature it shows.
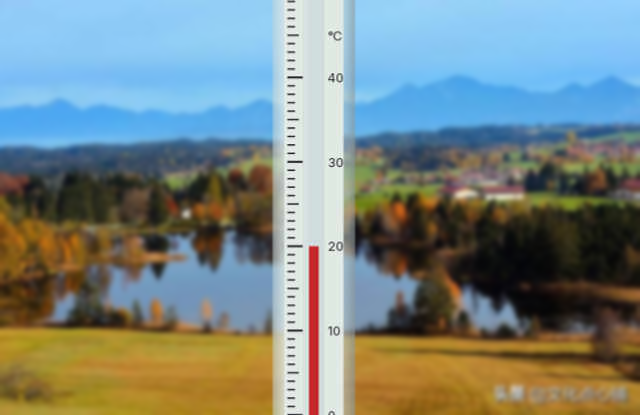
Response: 20 °C
